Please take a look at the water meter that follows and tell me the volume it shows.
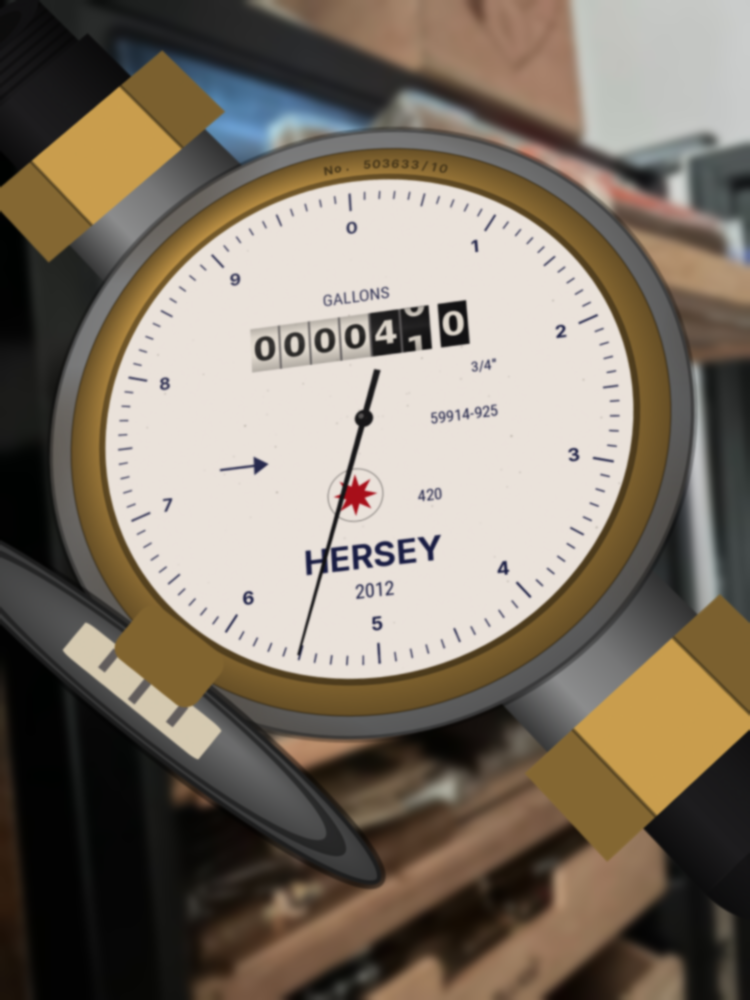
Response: 405.5 gal
